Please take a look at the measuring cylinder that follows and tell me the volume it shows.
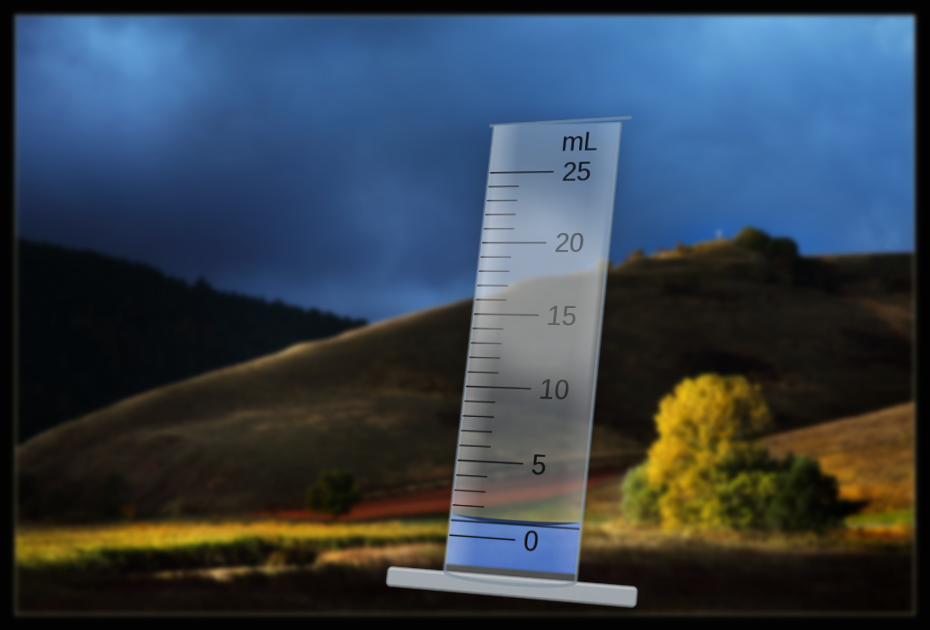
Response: 1 mL
